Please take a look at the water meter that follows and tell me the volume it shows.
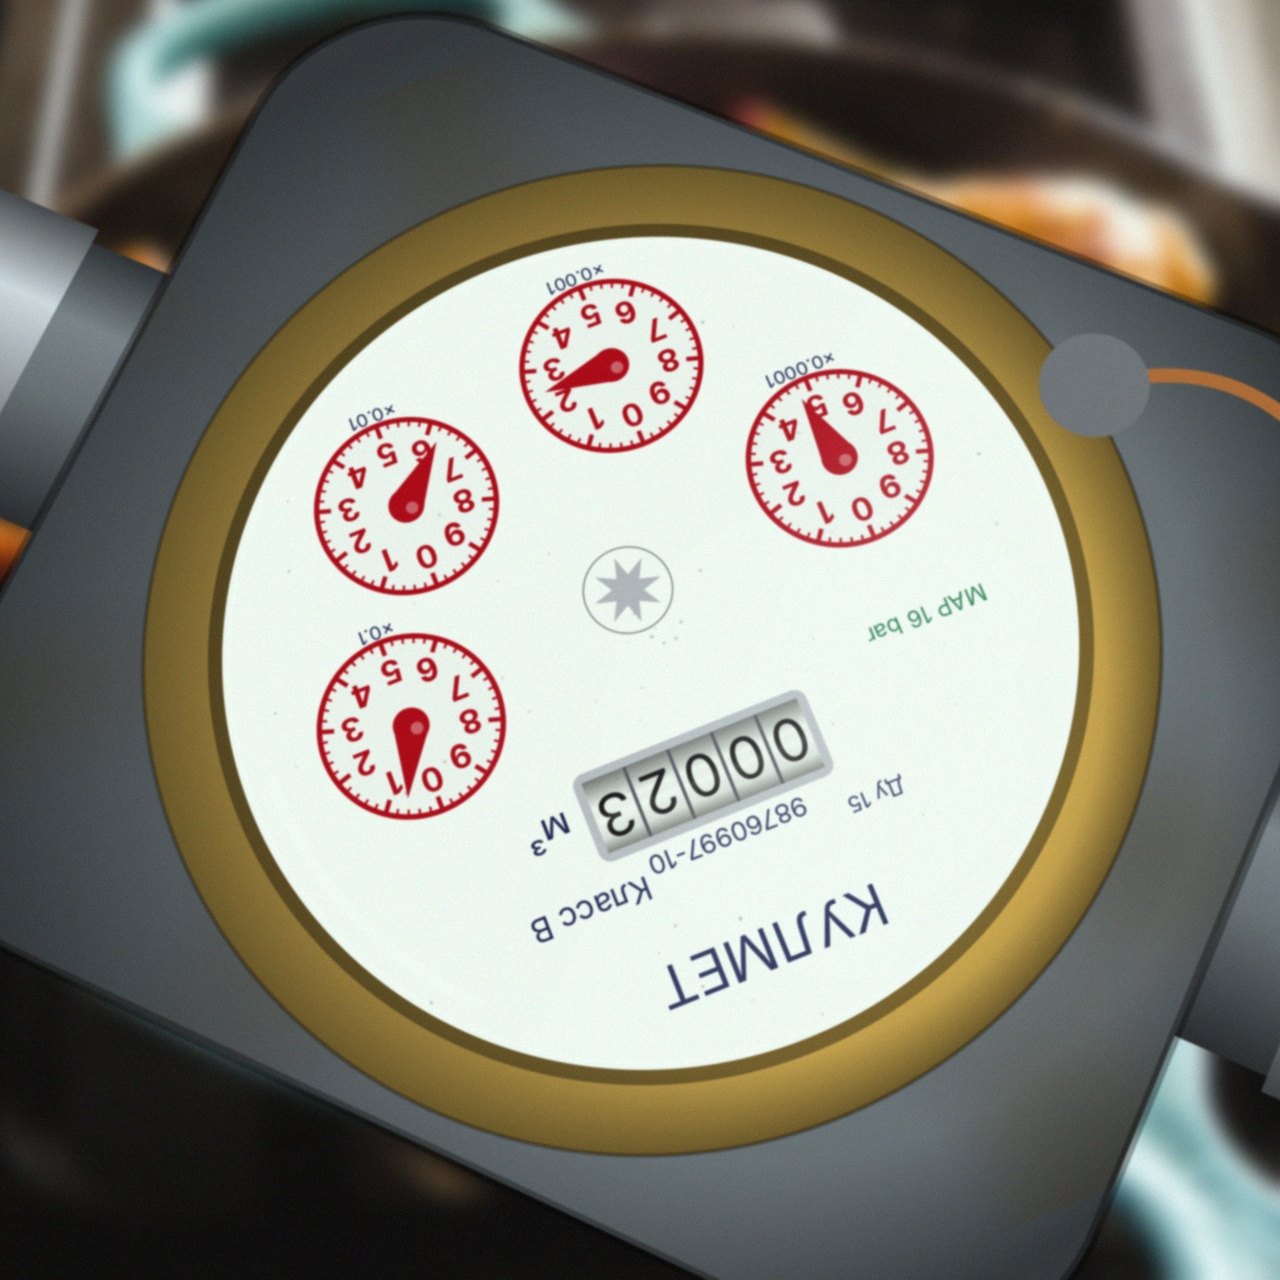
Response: 23.0624 m³
